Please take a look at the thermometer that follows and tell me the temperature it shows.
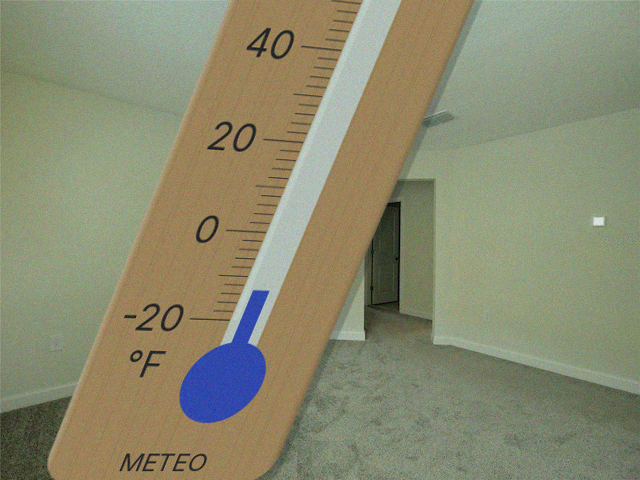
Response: -13 °F
